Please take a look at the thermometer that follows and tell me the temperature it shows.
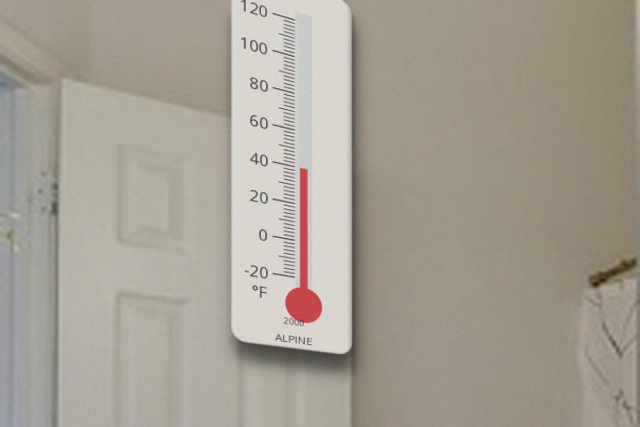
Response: 40 °F
